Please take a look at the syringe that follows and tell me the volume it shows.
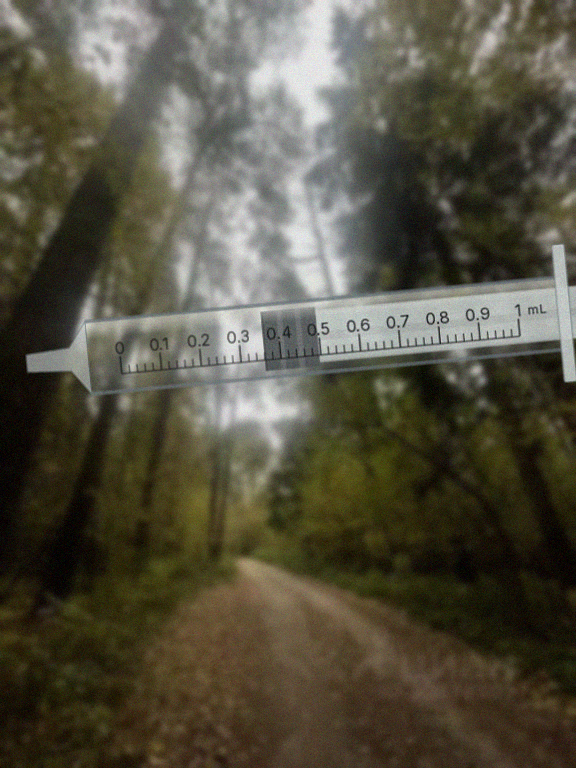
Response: 0.36 mL
